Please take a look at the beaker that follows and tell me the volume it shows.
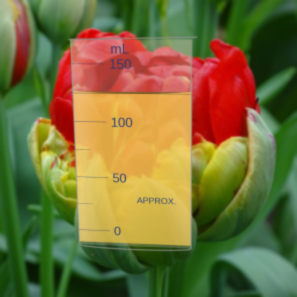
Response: 125 mL
